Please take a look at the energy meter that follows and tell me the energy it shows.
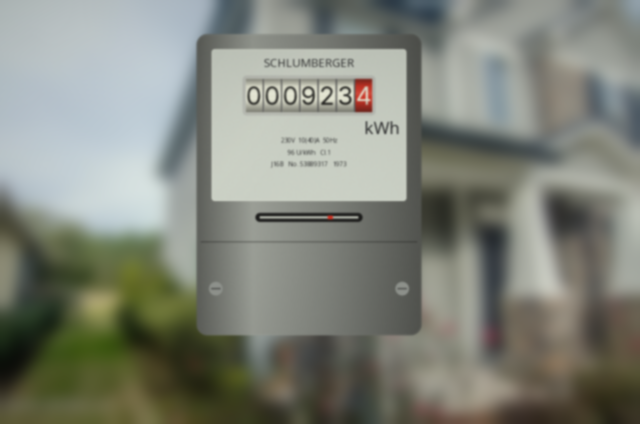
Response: 923.4 kWh
